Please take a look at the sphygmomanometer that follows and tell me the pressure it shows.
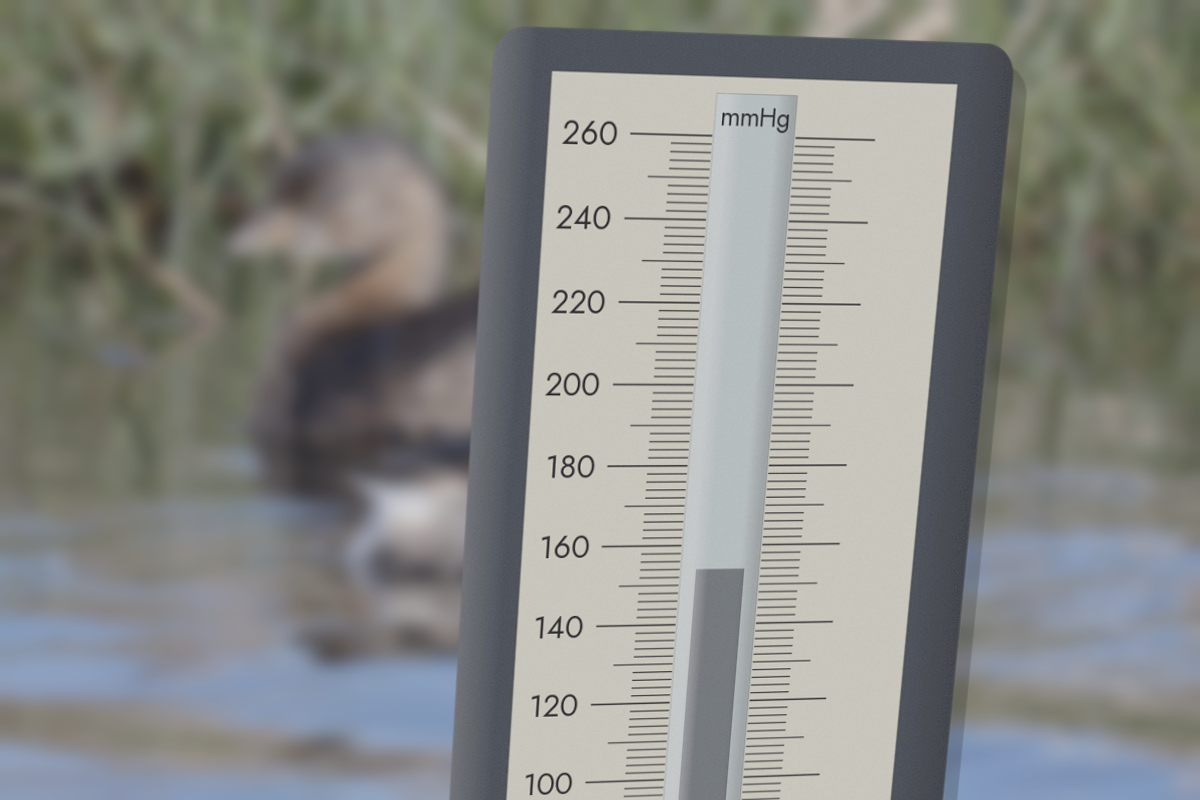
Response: 154 mmHg
